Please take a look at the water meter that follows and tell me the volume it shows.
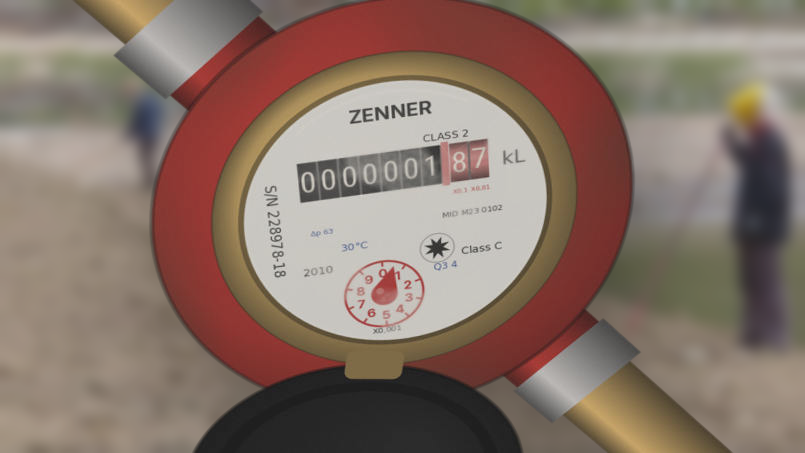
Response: 1.870 kL
